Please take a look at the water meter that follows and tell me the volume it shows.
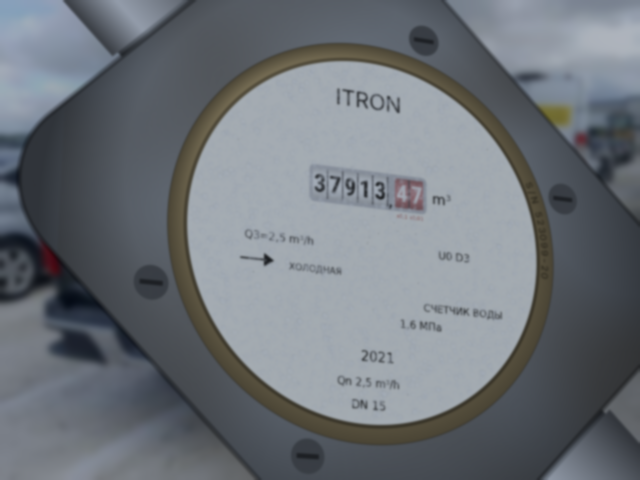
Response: 37913.47 m³
